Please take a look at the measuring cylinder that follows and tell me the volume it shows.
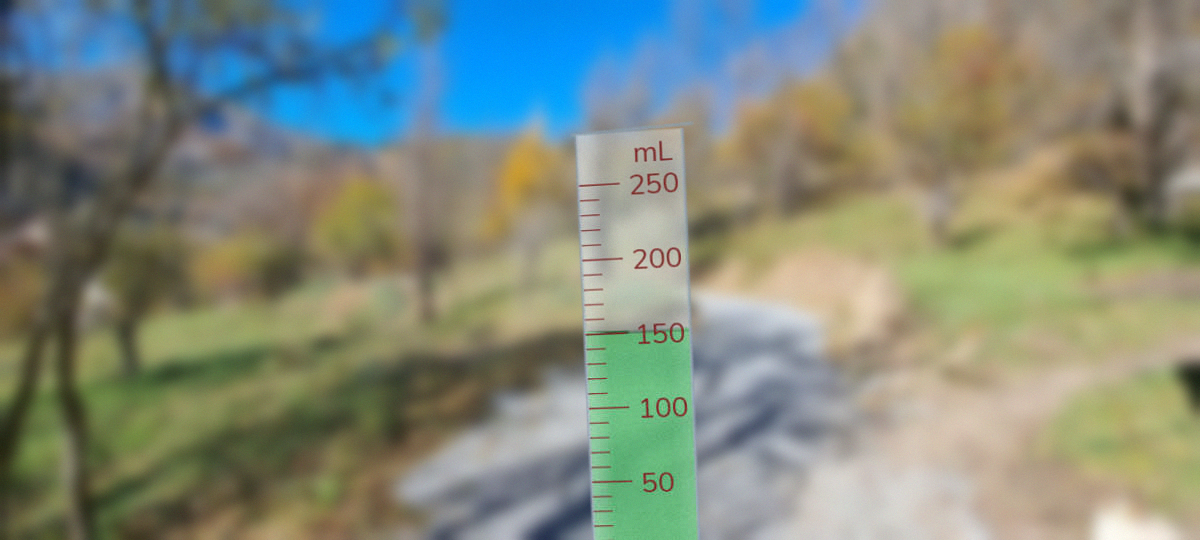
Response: 150 mL
